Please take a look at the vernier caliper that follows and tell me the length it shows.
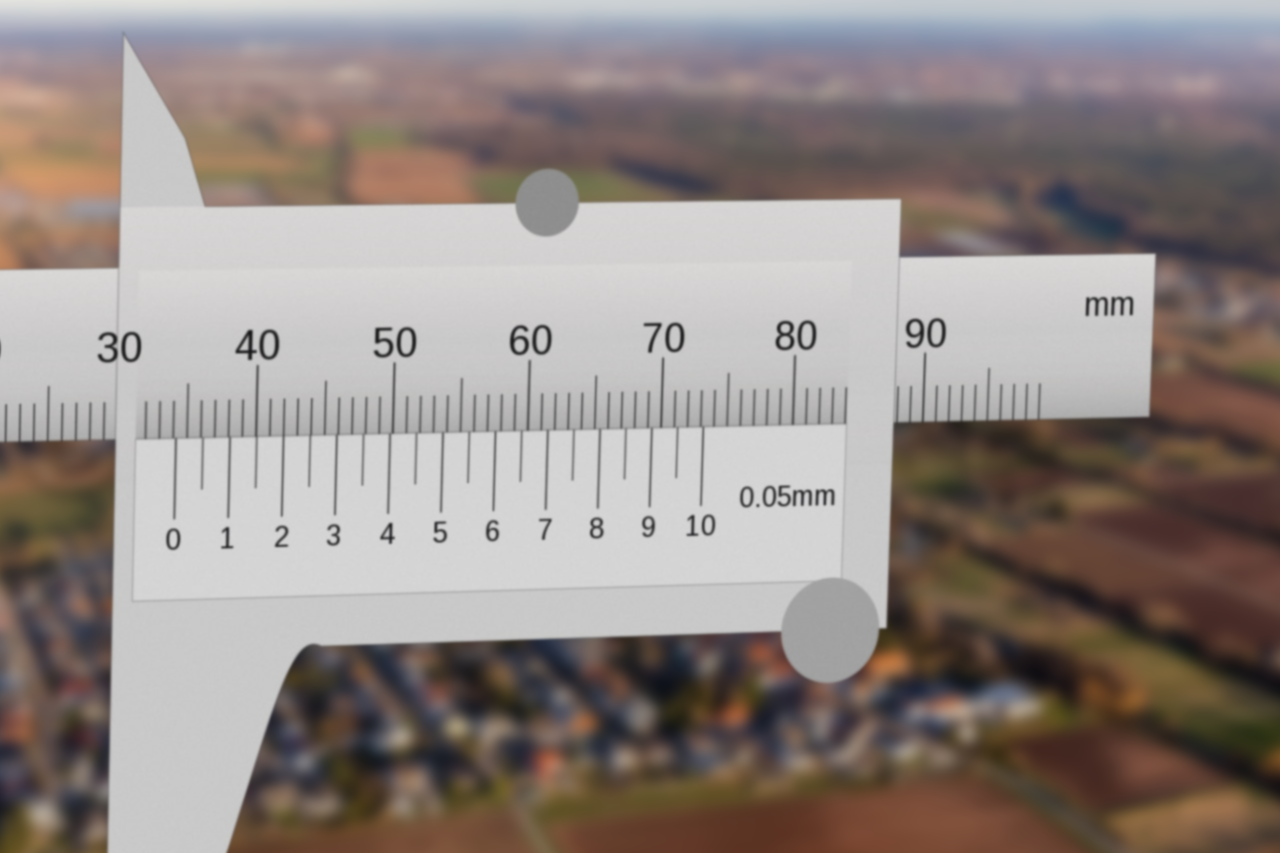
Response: 34.2 mm
